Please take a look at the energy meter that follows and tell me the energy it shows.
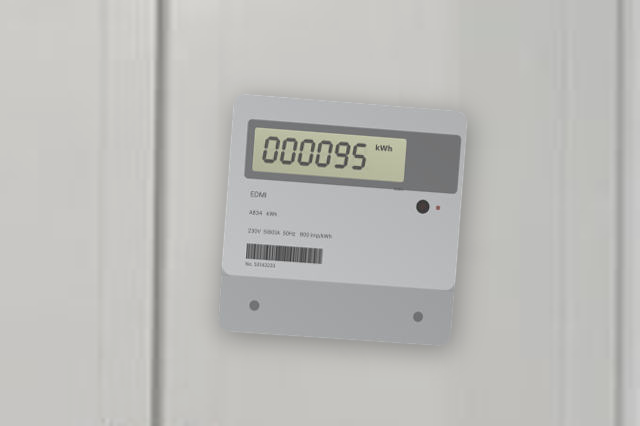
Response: 95 kWh
